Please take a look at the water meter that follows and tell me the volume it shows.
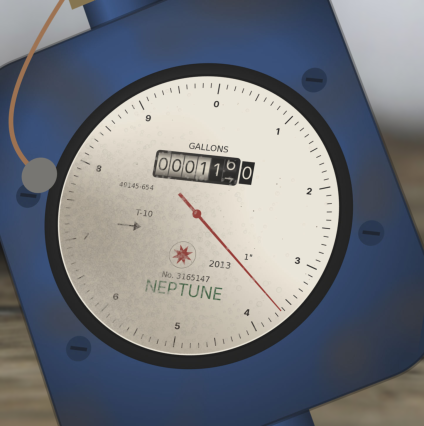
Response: 1163.6 gal
